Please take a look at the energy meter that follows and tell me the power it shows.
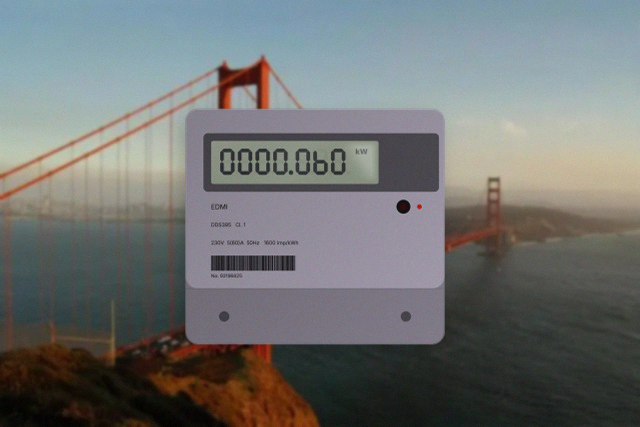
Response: 0.060 kW
